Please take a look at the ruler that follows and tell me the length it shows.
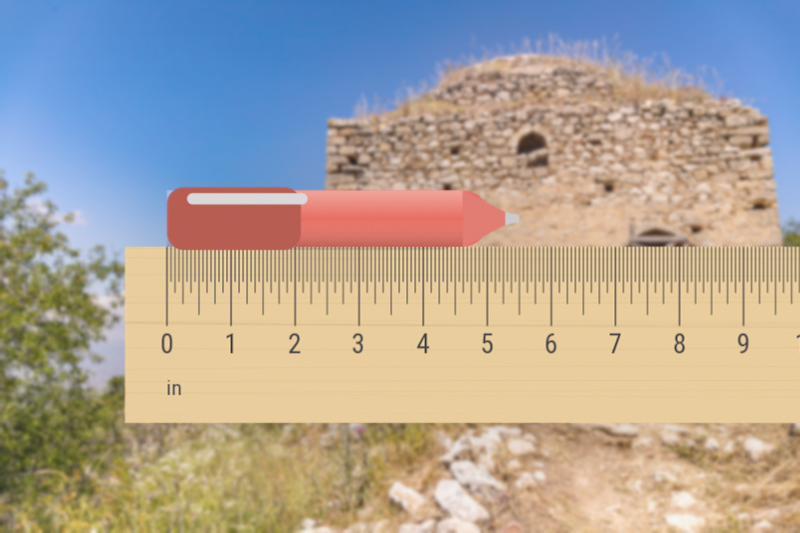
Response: 5.5 in
